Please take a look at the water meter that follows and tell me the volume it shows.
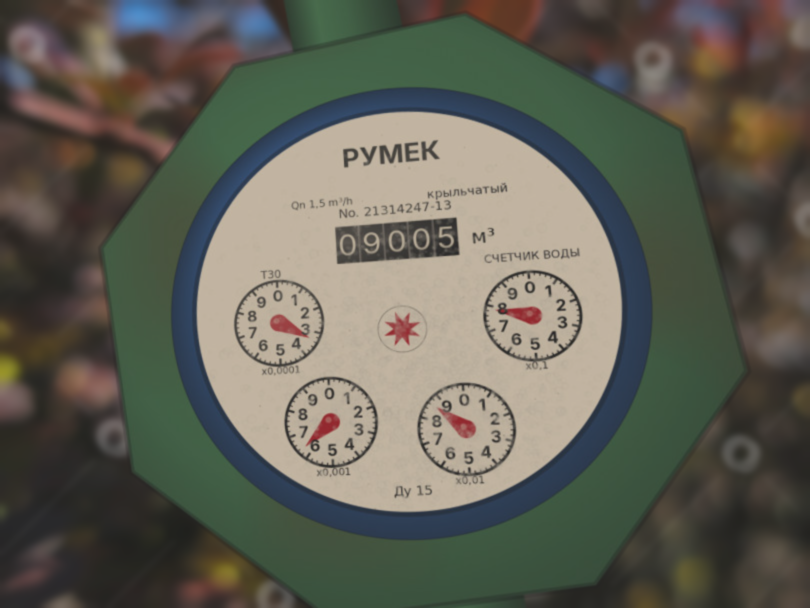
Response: 9005.7863 m³
